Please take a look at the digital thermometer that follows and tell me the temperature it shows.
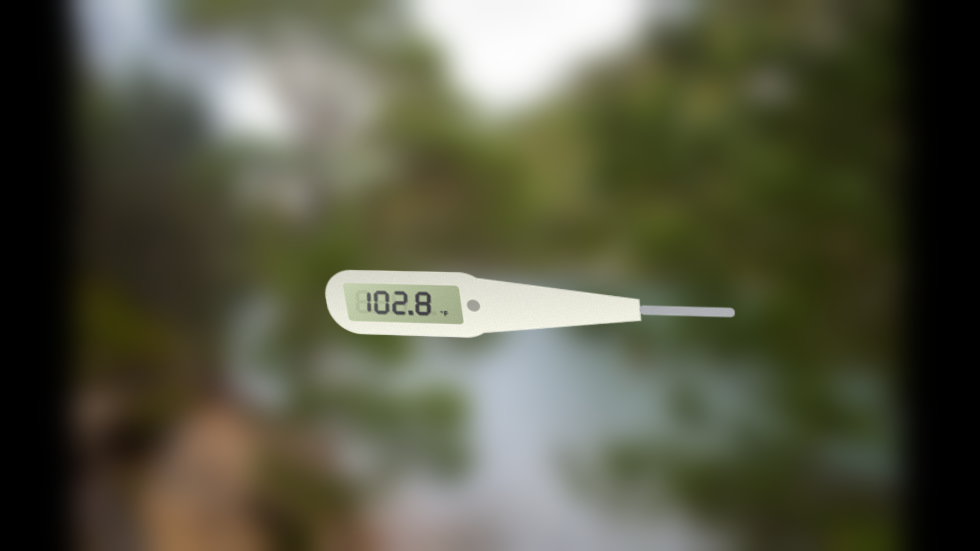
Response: 102.8 °F
